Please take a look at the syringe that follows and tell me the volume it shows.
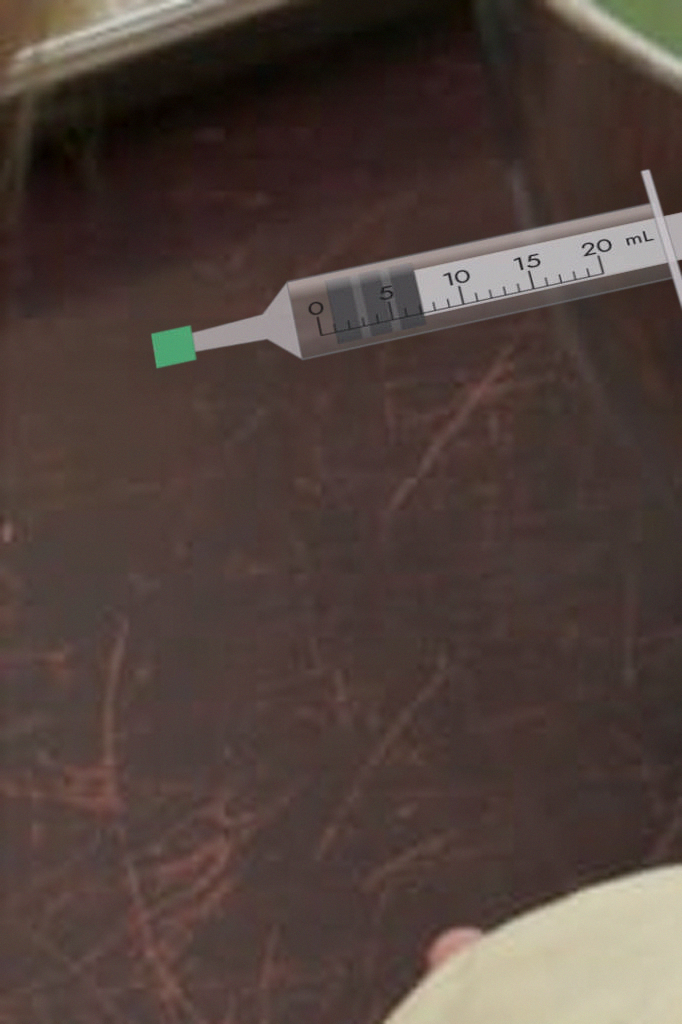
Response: 1 mL
